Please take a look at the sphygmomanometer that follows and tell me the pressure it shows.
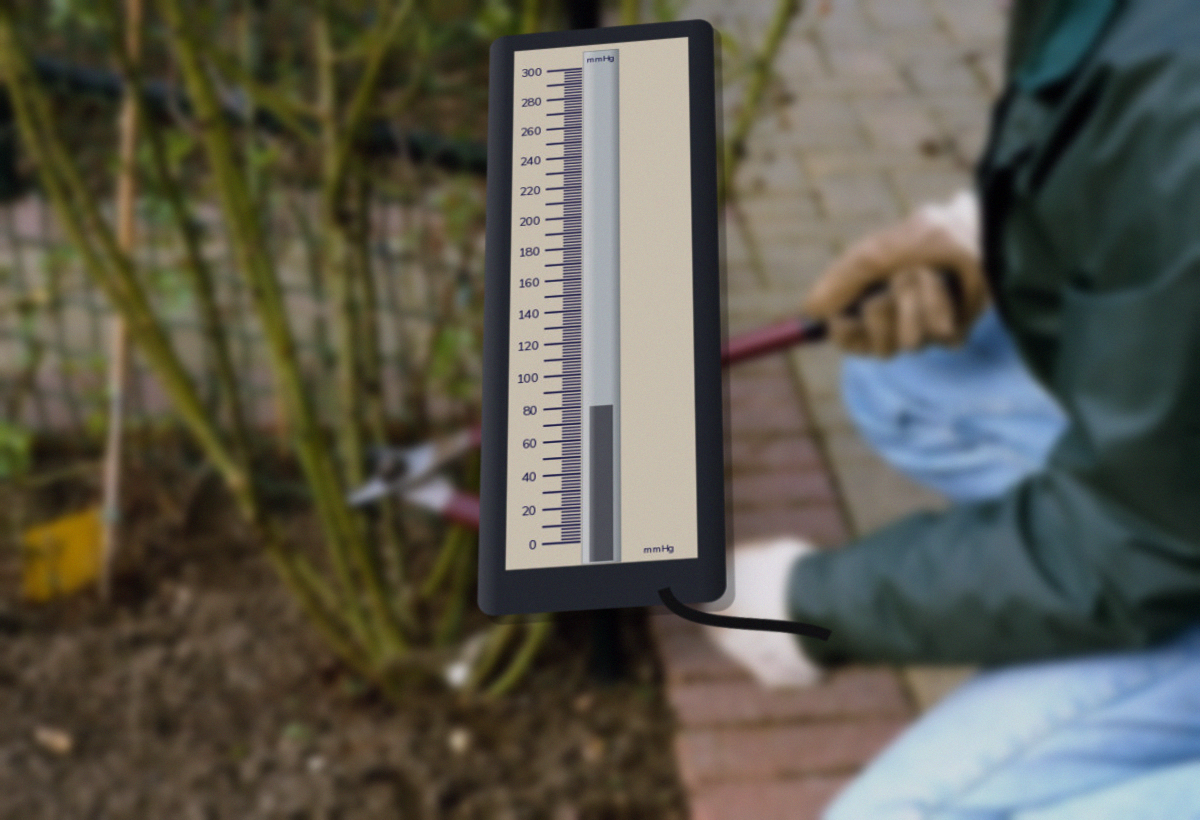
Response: 80 mmHg
